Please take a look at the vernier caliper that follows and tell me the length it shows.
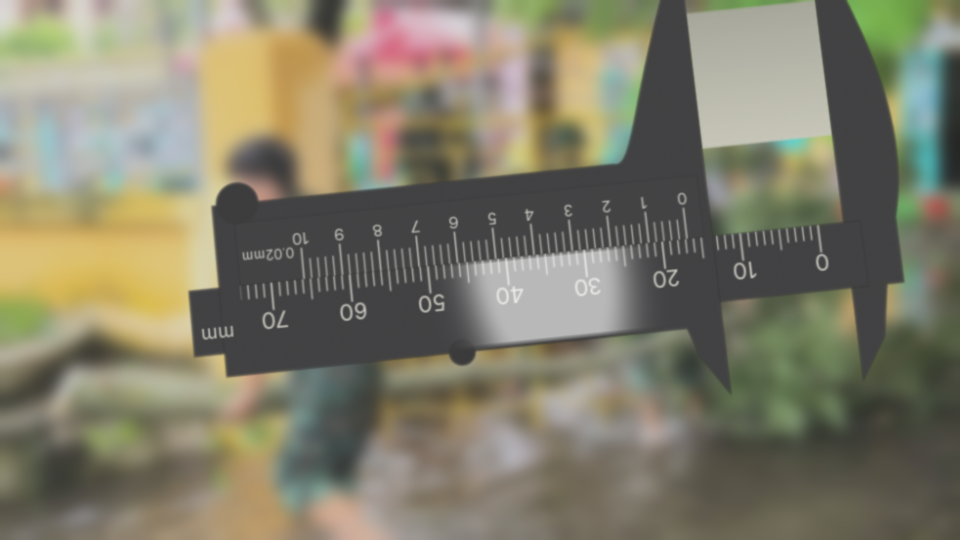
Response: 16.8 mm
